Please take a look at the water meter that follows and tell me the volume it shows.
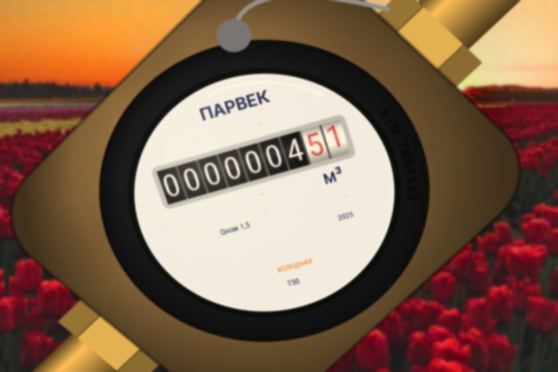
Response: 4.51 m³
